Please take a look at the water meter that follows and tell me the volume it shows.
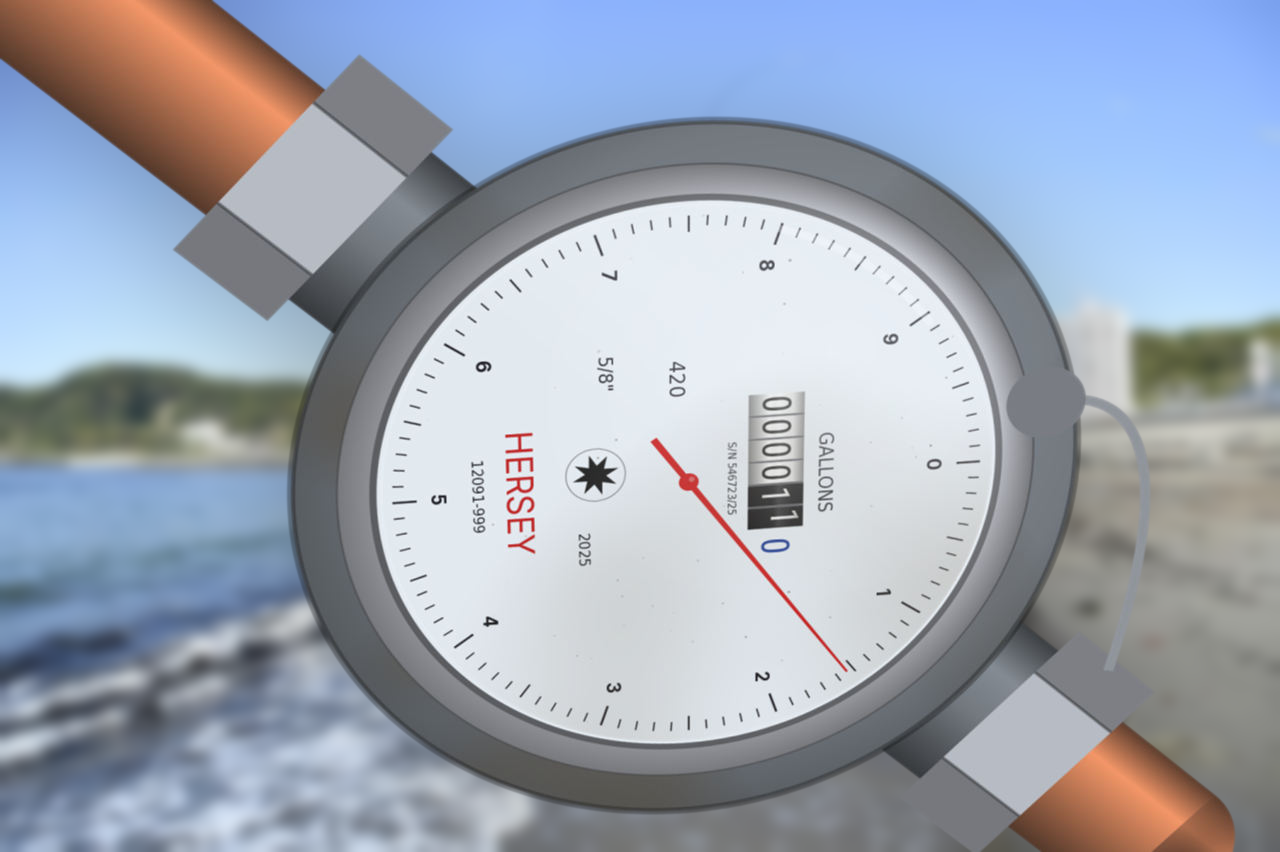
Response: 111.5 gal
